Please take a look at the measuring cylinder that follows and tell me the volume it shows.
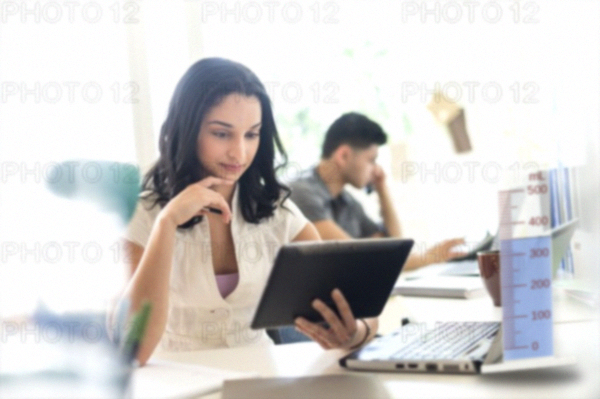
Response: 350 mL
